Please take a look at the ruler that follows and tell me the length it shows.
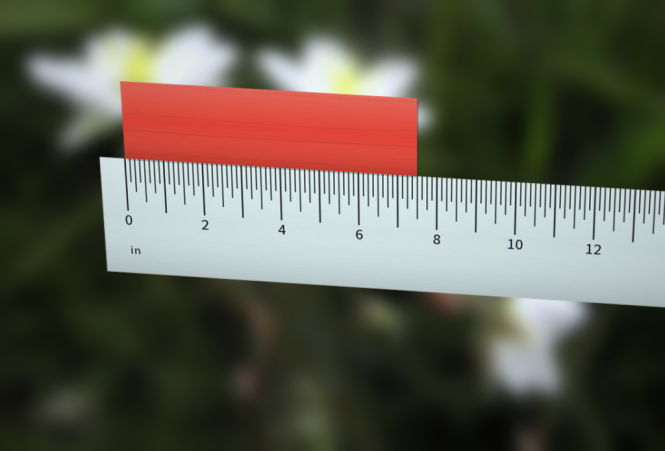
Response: 7.5 in
